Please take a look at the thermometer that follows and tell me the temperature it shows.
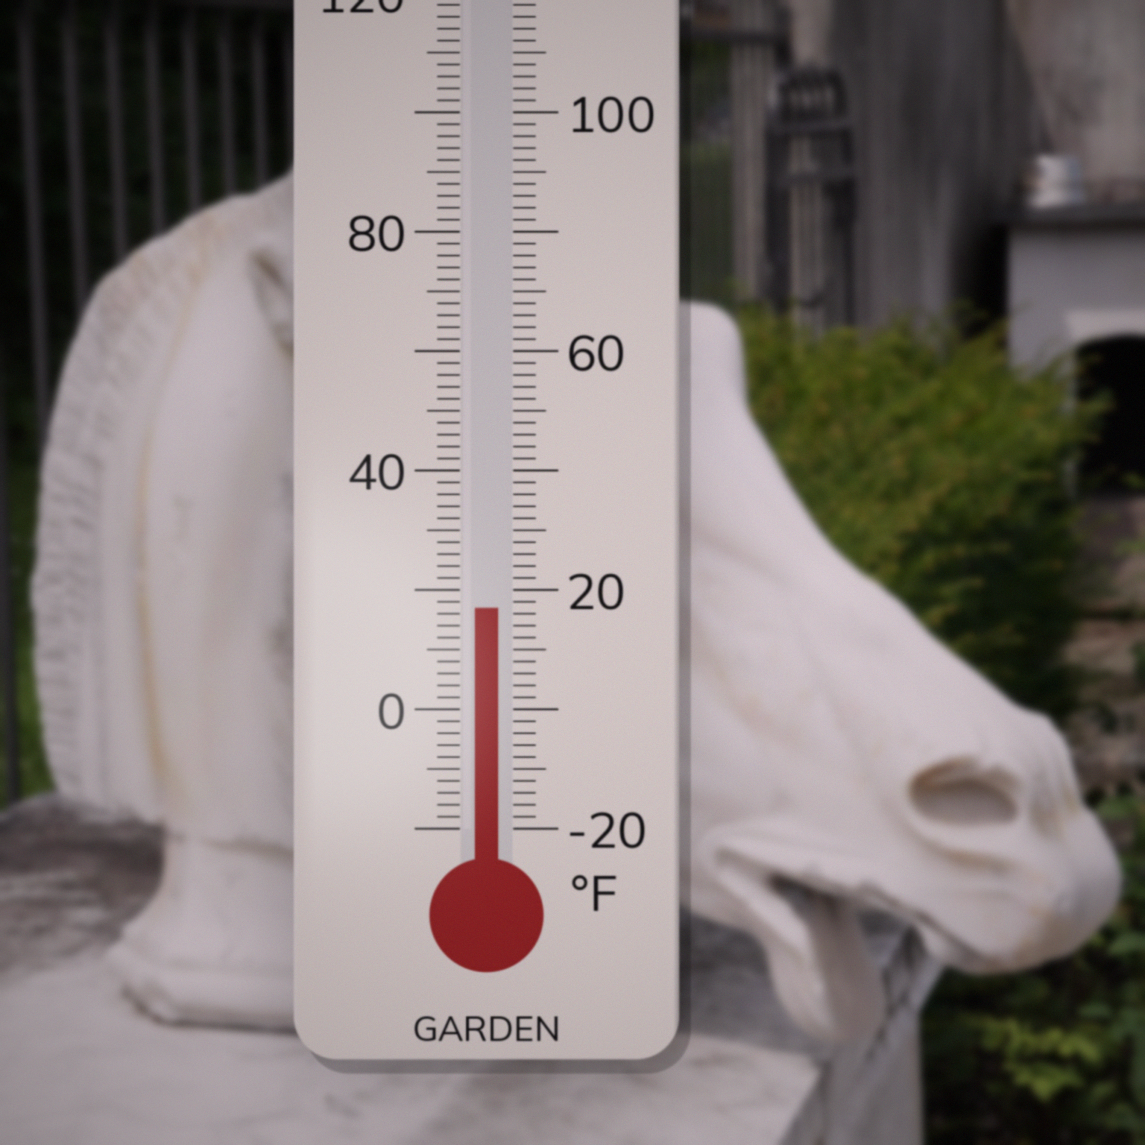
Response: 17 °F
